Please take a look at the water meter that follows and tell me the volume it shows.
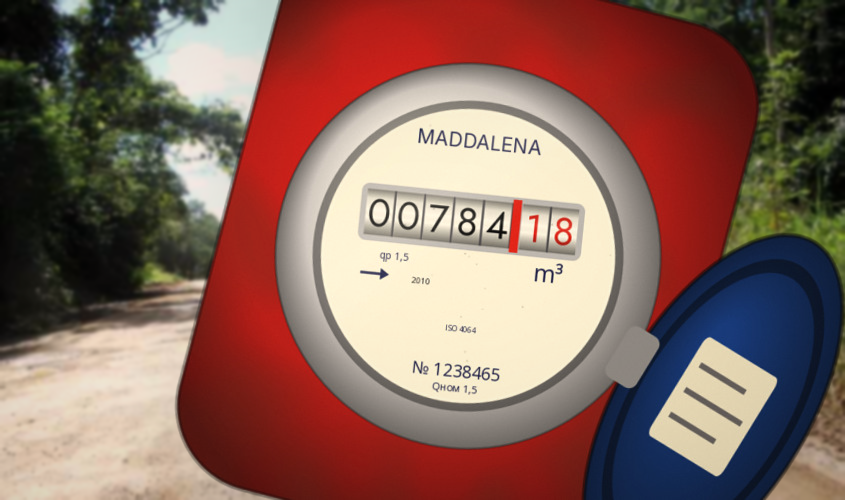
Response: 784.18 m³
